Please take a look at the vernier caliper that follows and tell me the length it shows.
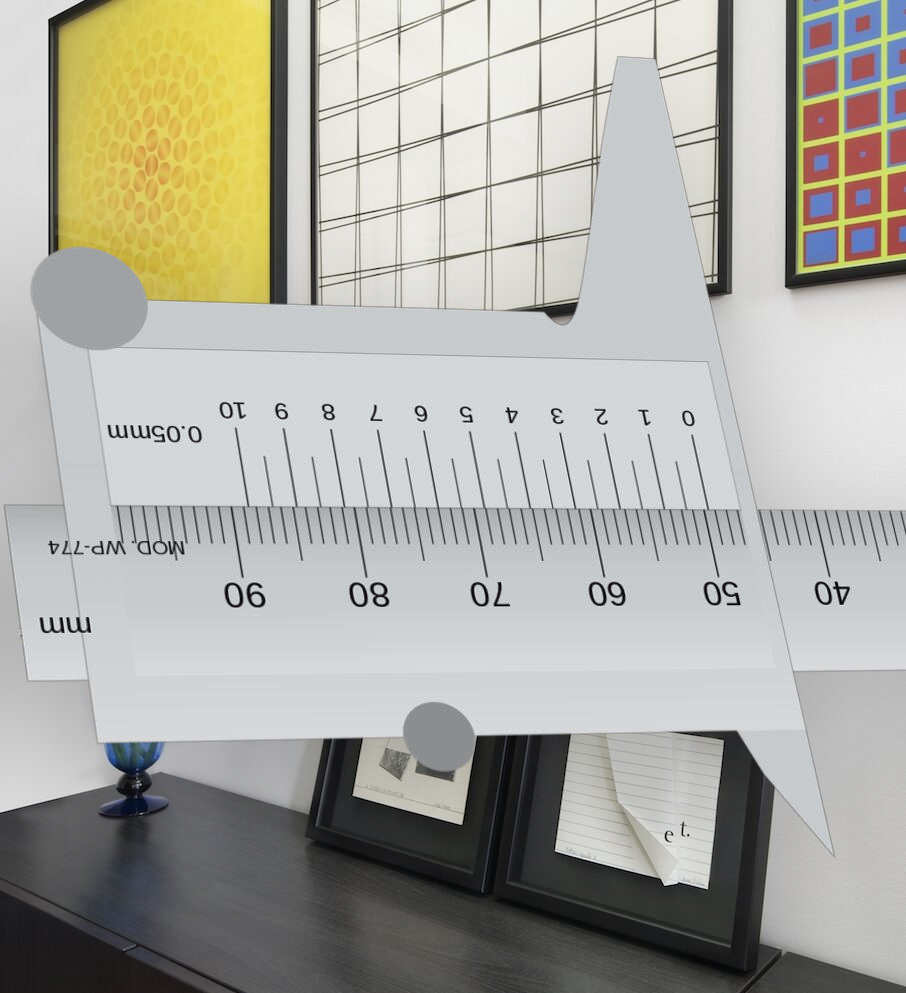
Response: 49.6 mm
